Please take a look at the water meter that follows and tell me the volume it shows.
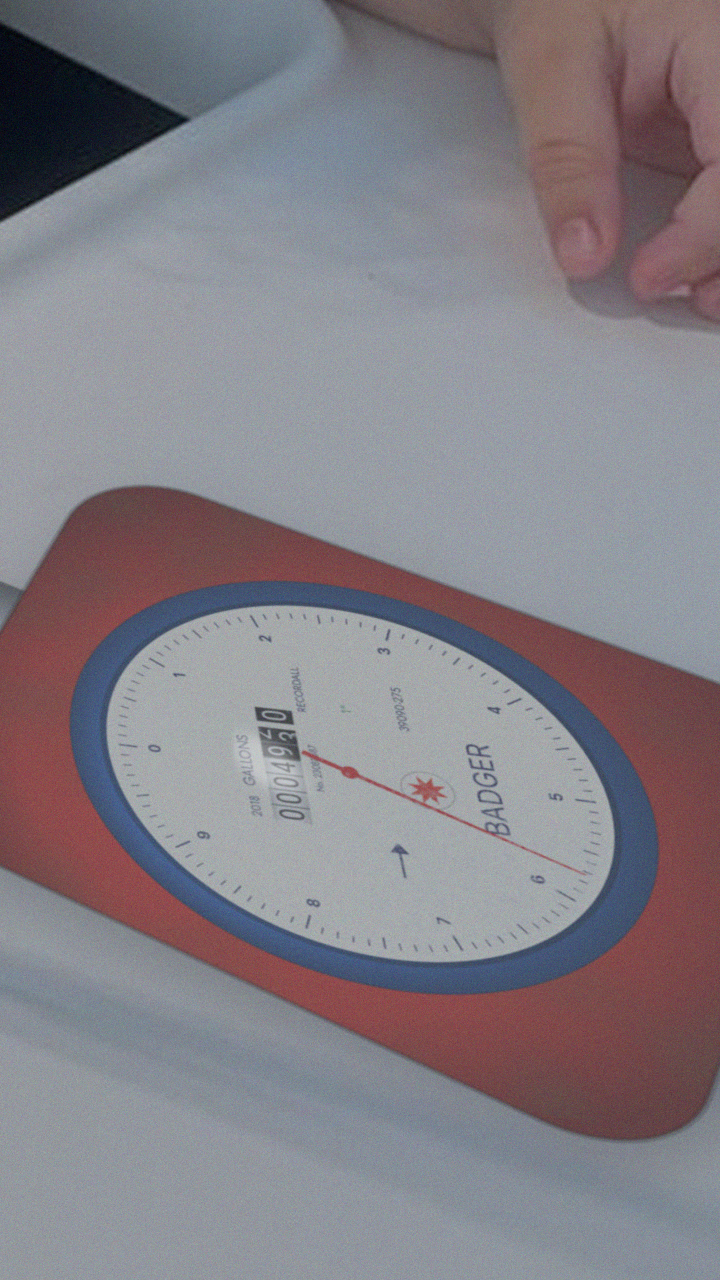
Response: 4925.7 gal
